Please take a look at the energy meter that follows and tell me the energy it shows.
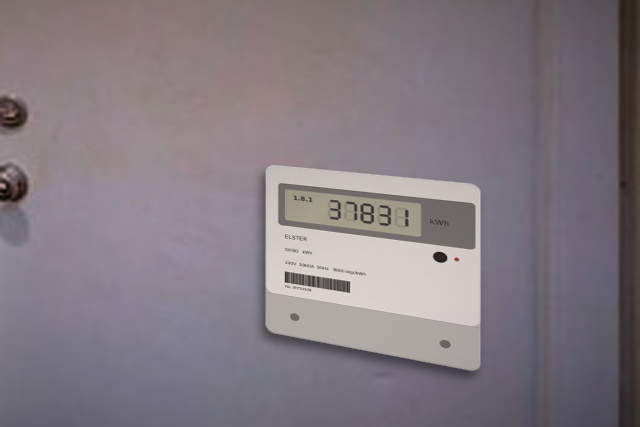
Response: 37831 kWh
